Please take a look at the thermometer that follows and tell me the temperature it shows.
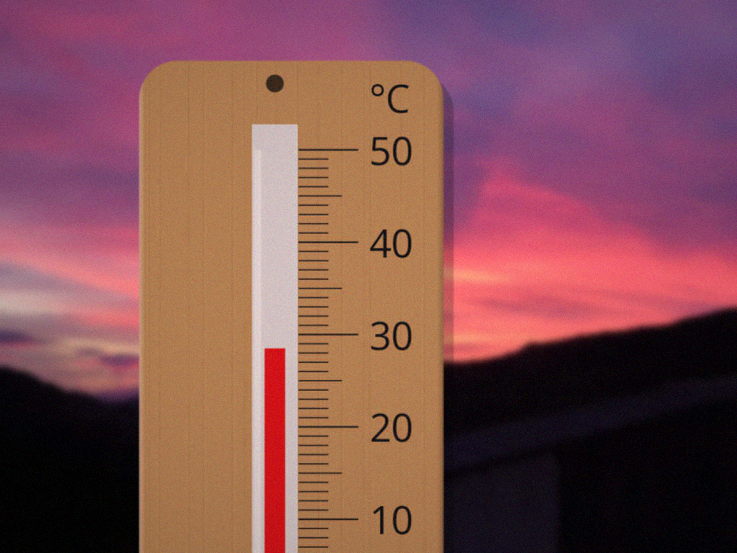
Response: 28.5 °C
